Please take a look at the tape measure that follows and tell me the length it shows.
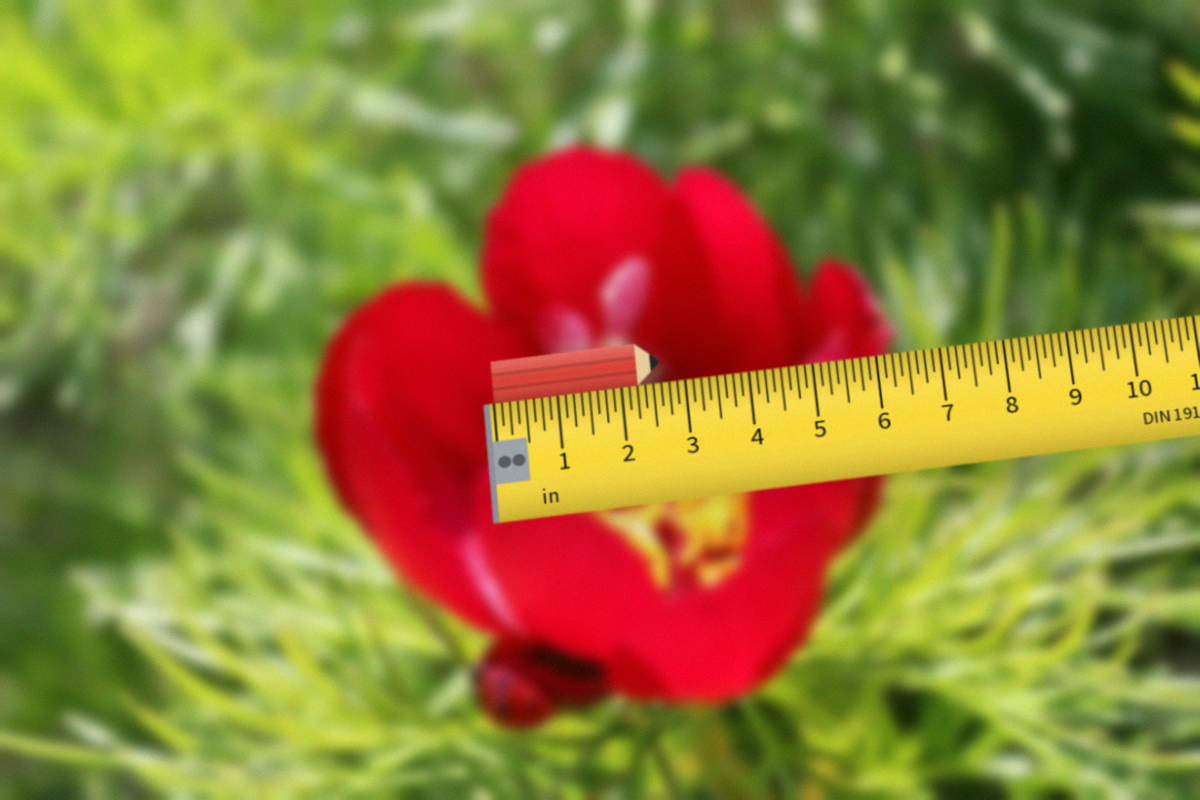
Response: 2.625 in
